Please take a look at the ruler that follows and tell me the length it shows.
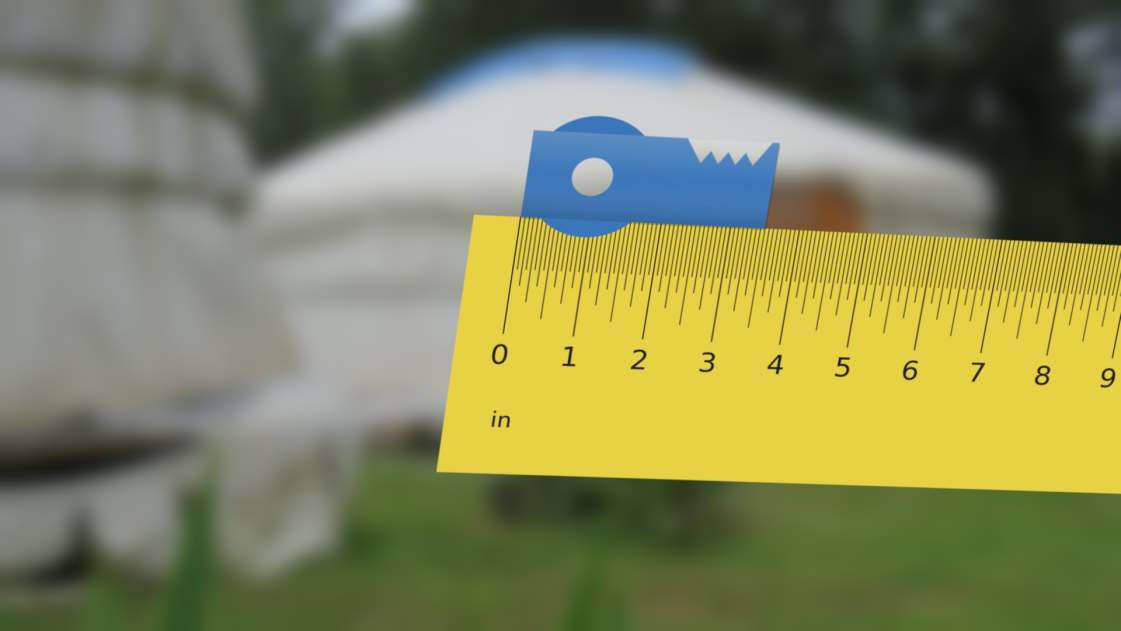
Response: 3.5 in
